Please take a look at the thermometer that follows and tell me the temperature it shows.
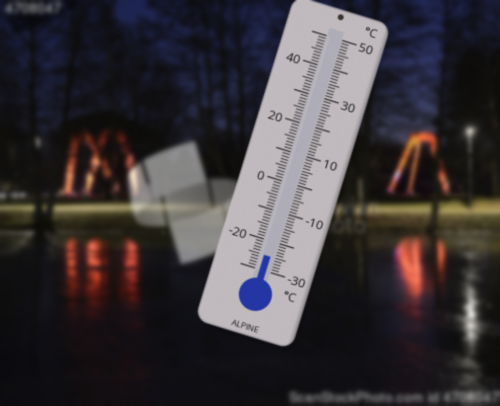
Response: -25 °C
